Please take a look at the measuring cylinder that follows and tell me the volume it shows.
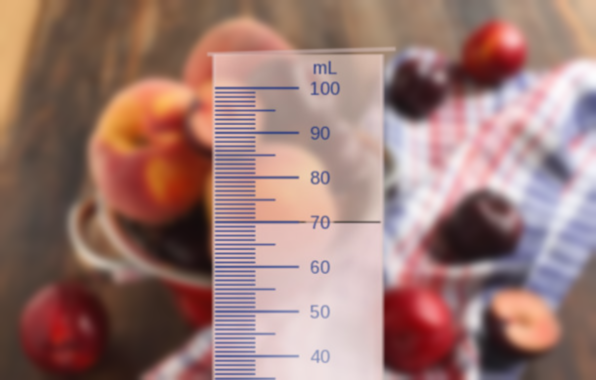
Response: 70 mL
